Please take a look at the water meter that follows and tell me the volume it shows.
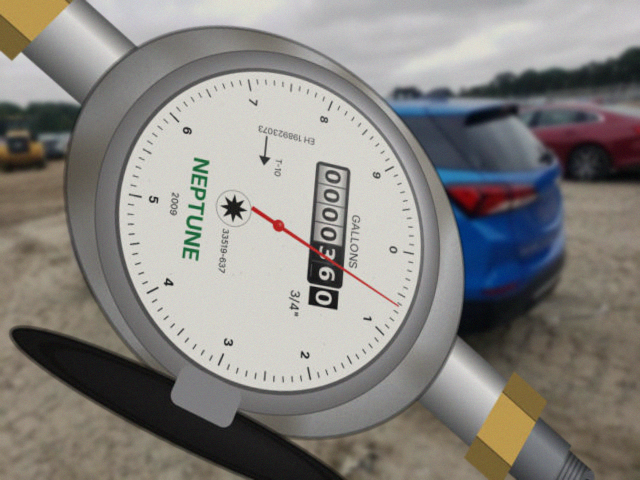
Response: 360.6 gal
